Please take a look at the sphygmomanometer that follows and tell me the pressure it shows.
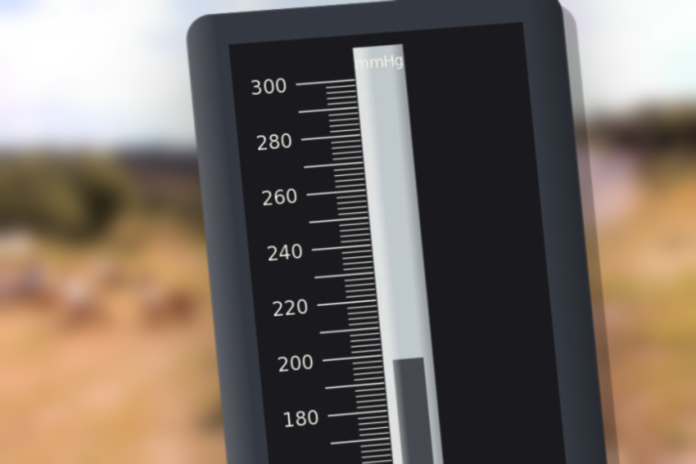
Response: 198 mmHg
